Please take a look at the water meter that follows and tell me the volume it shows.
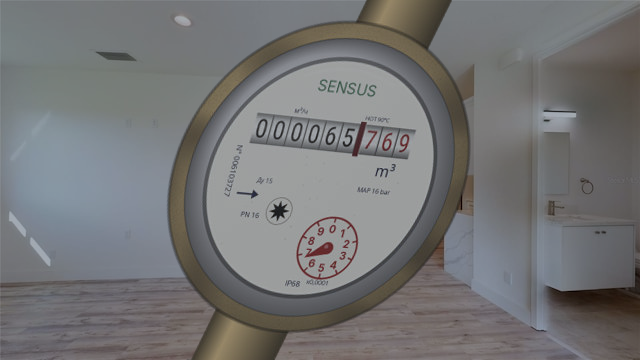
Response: 65.7696 m³
